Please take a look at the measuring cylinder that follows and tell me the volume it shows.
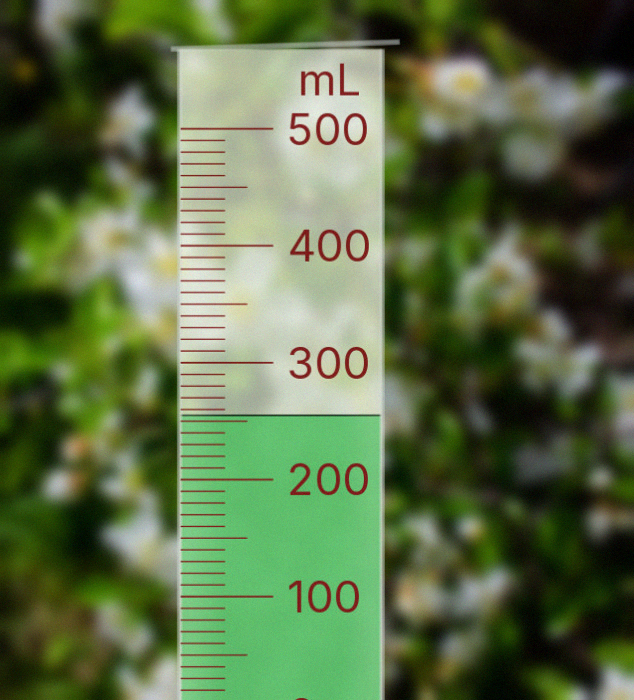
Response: 255 mL
